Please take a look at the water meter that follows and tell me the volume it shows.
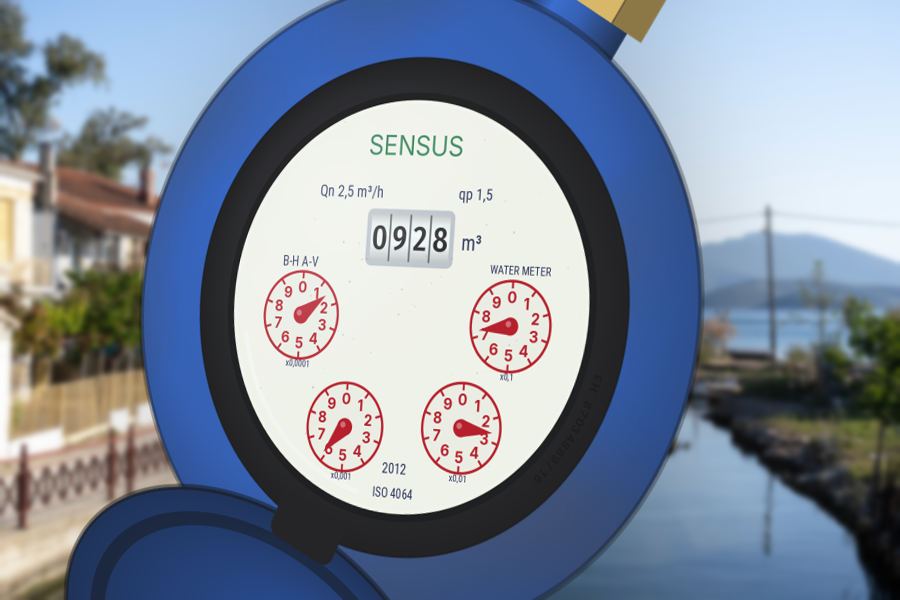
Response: 928.7261 m³
